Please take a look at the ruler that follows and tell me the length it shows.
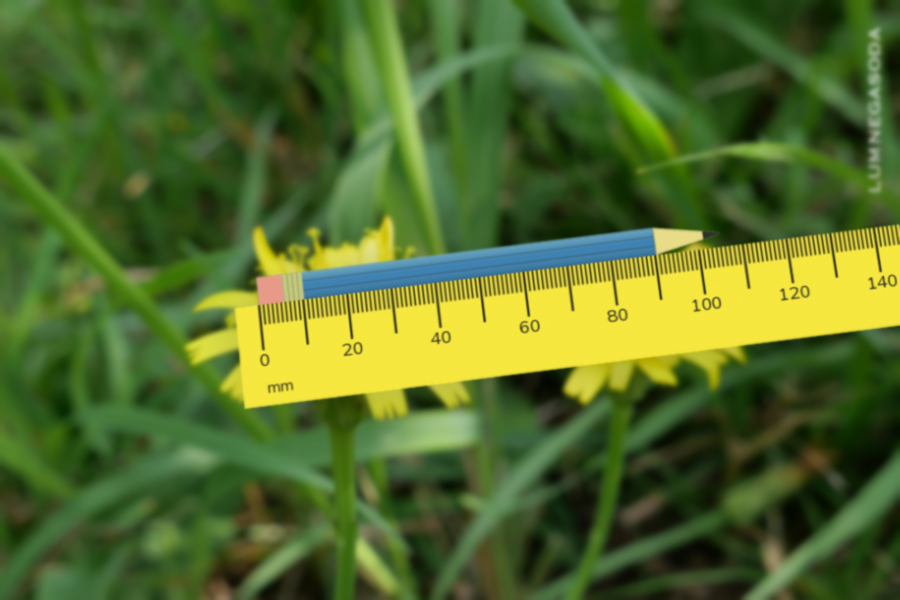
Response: 105 mm
